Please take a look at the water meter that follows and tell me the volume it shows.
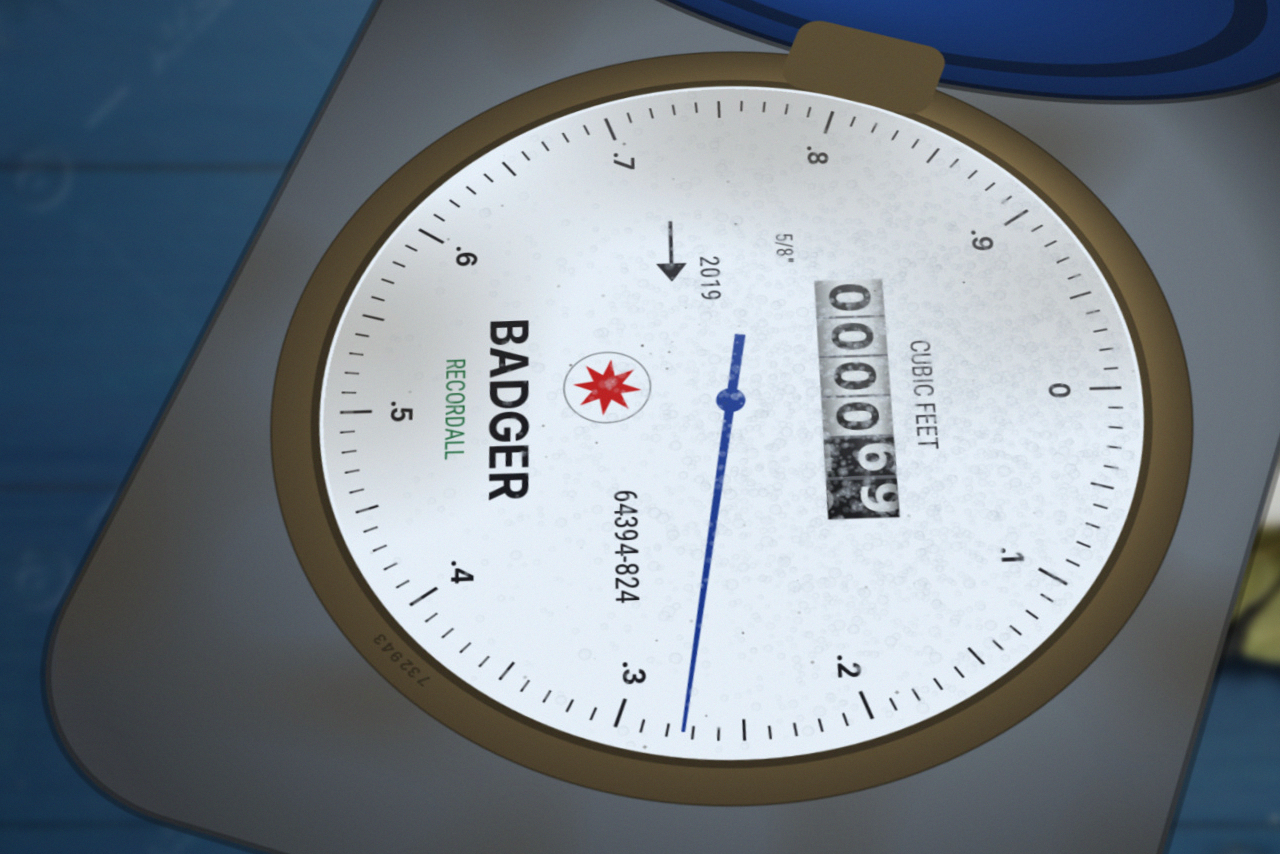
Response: 69.27 ft³
